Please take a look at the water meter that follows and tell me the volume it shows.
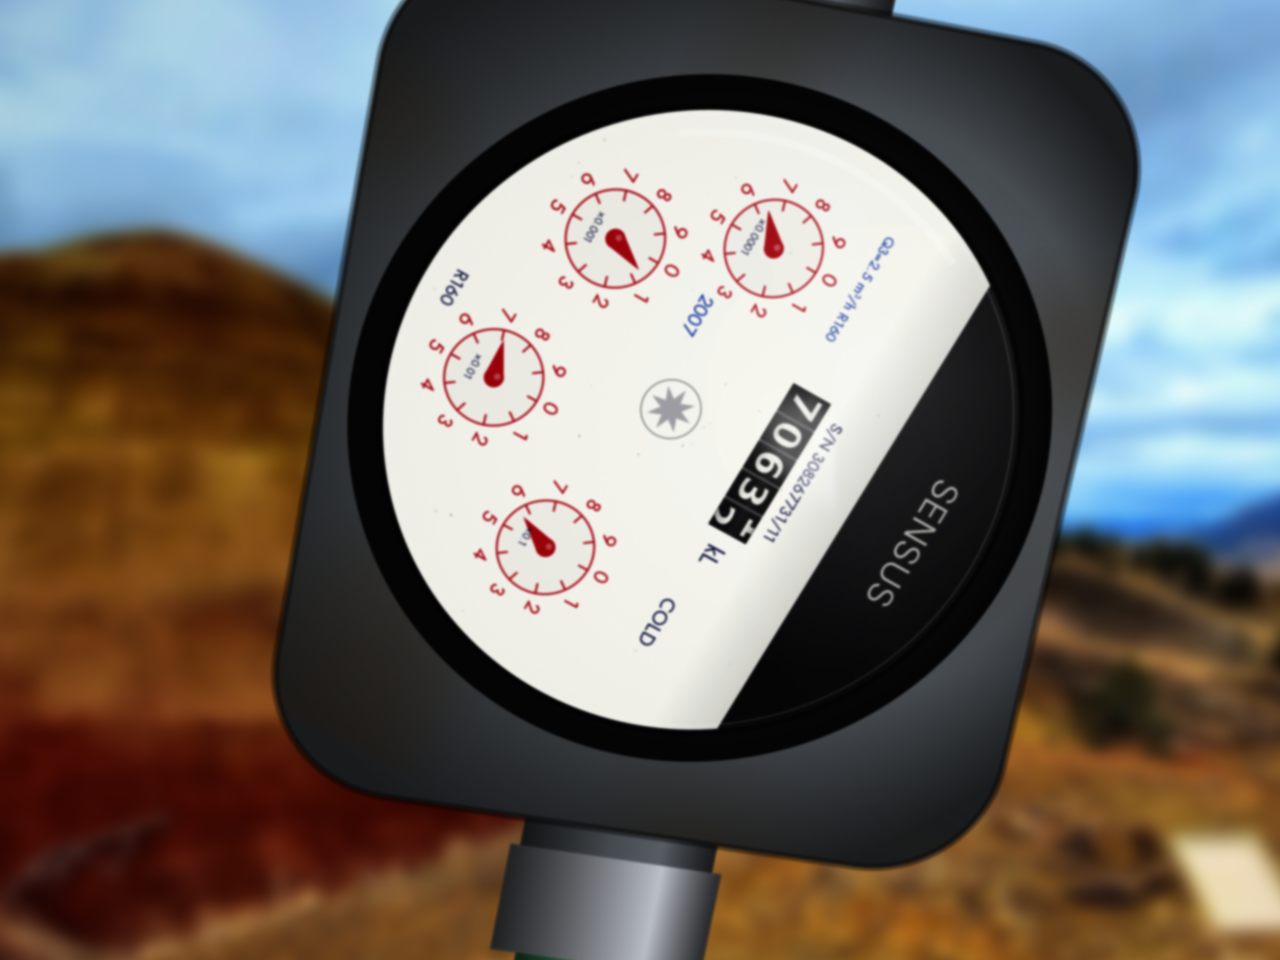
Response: 70631.5706 kL
